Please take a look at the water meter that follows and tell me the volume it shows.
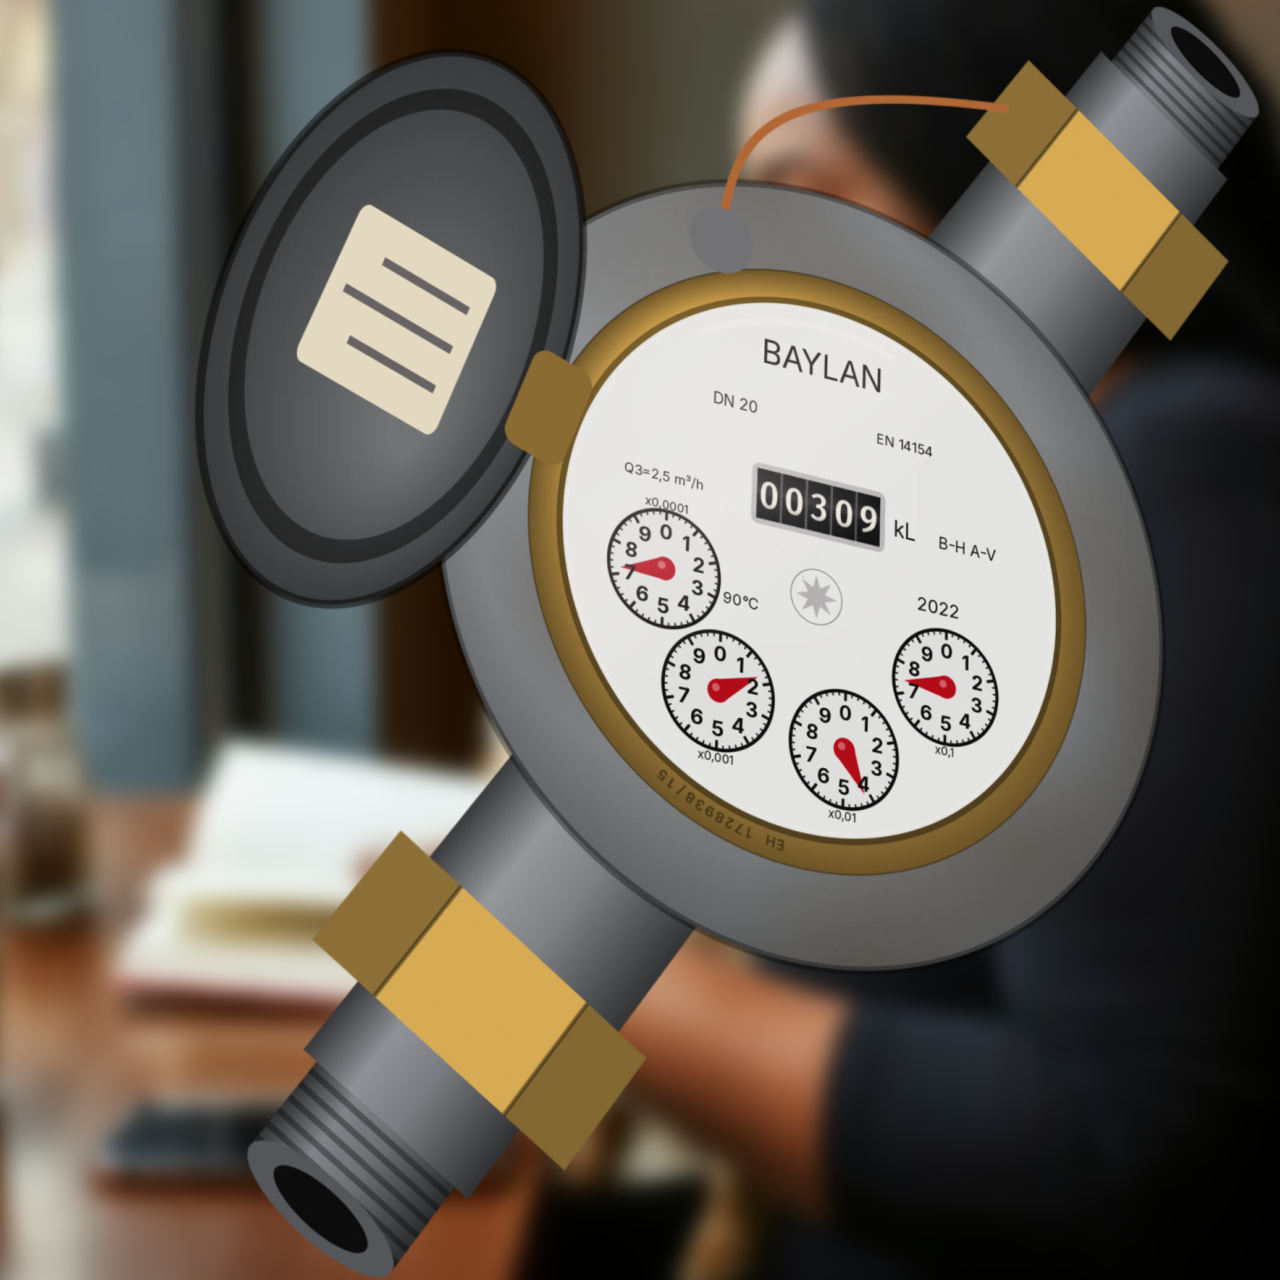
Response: 309.7417 kL
